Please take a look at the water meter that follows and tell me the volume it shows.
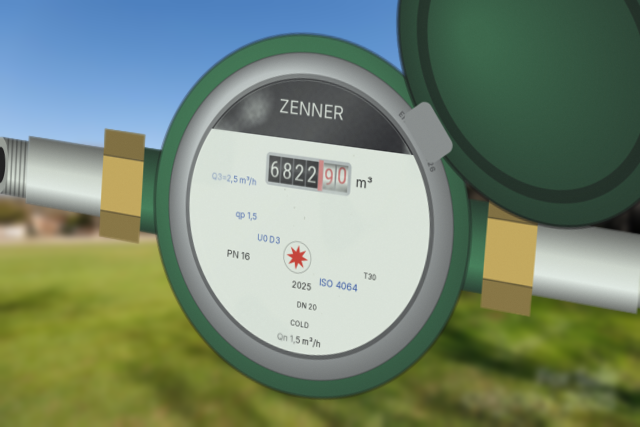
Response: 6822.90 m³
